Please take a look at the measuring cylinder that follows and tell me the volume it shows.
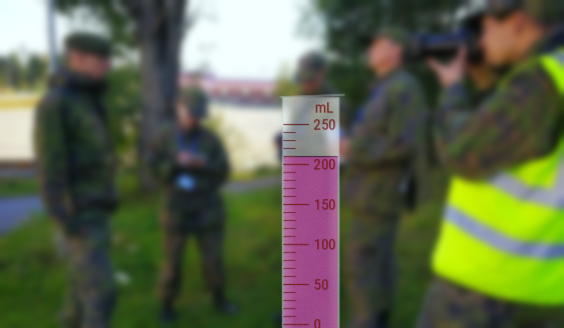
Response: 210 mL
